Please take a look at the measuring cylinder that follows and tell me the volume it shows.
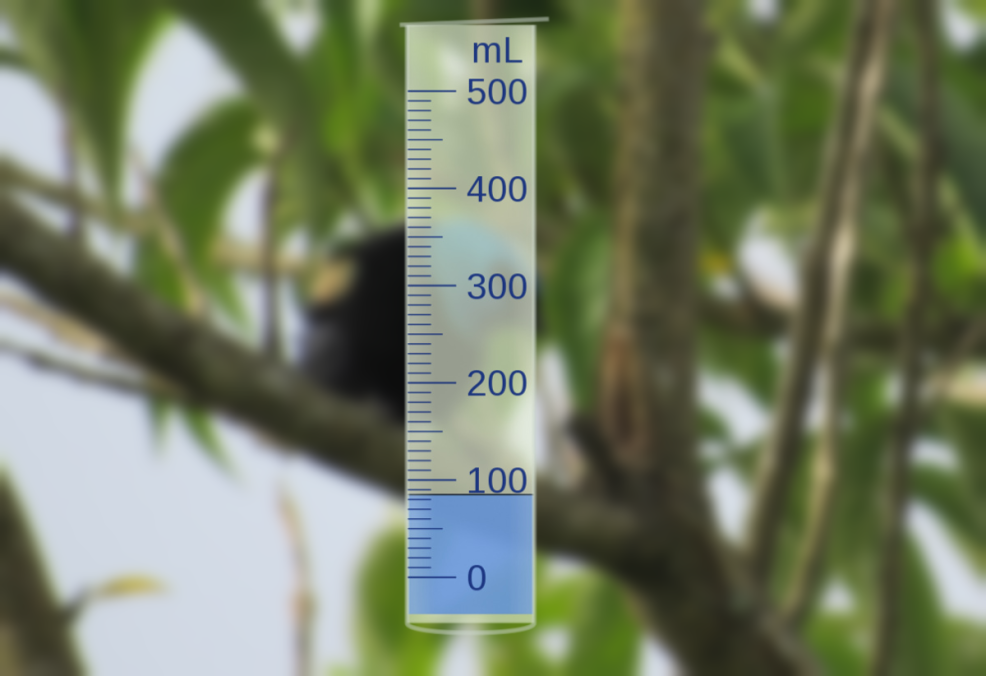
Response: 85 mL
